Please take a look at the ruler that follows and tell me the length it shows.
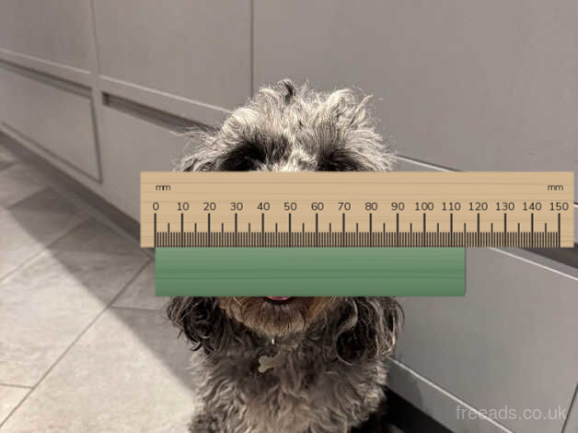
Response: 115 mm
